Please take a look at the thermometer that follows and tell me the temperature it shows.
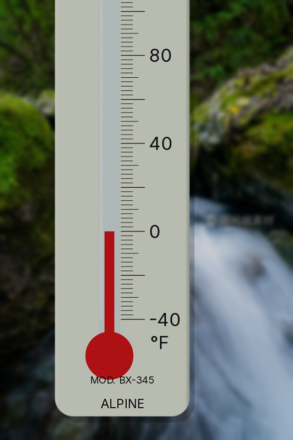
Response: 0 °F
